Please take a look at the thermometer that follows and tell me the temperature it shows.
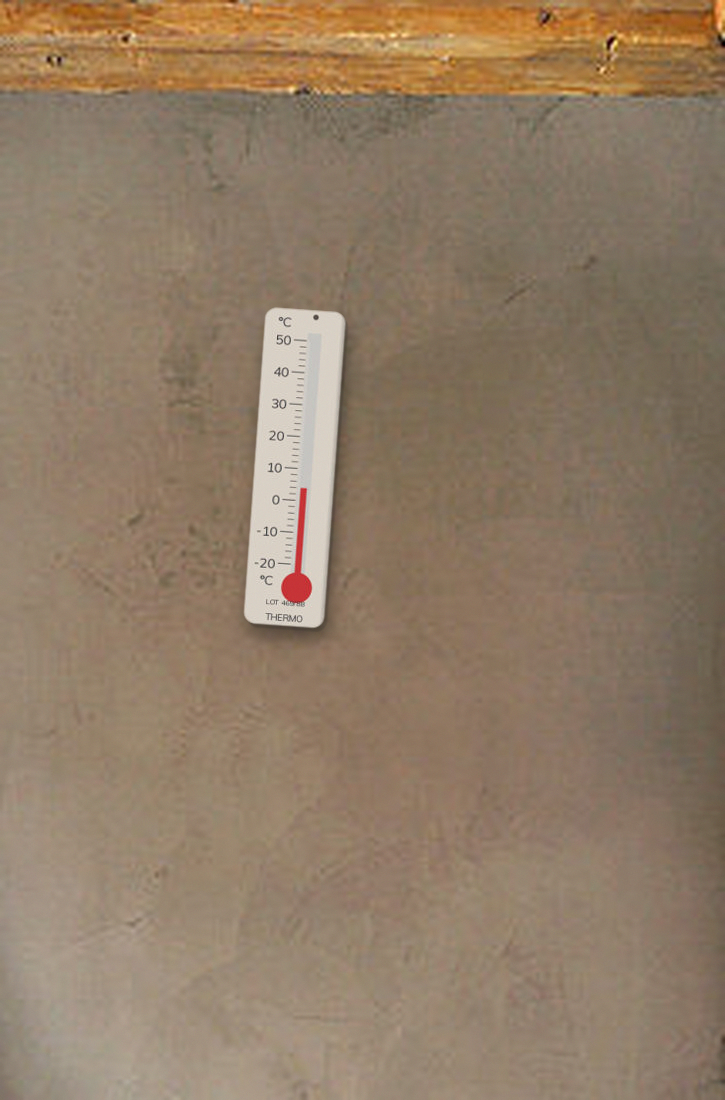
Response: 4 °C
